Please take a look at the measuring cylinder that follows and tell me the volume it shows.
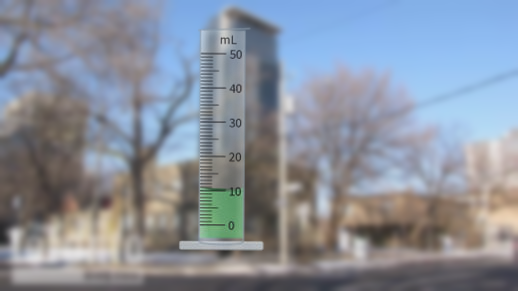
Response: 10 mL
